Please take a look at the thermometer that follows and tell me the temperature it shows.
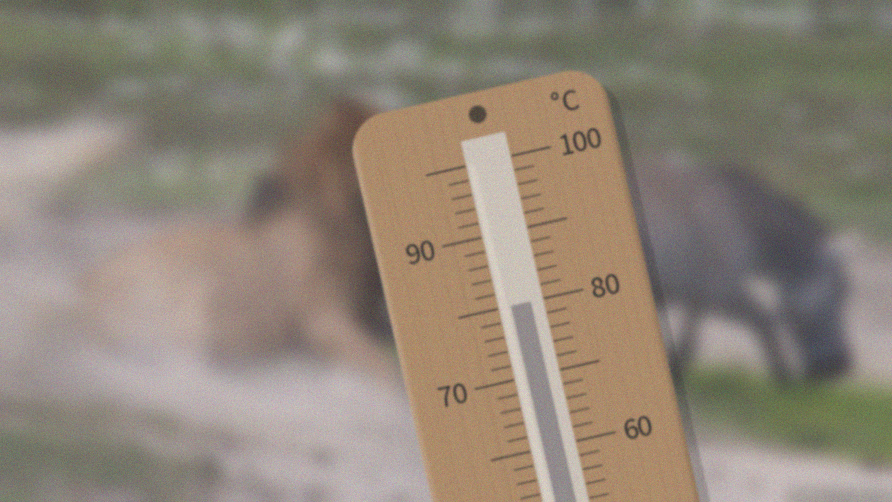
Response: 80 °C
